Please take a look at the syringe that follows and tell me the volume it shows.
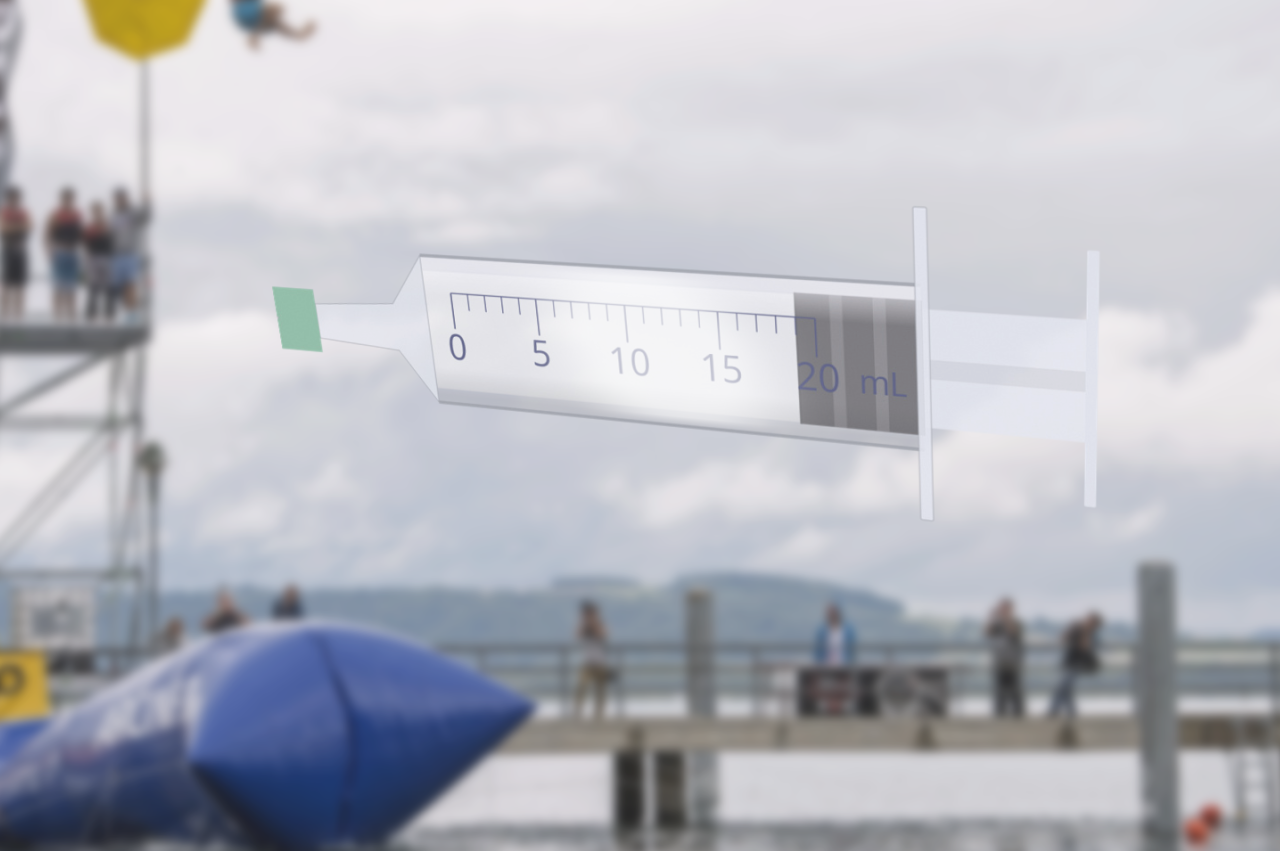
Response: 19 mL
